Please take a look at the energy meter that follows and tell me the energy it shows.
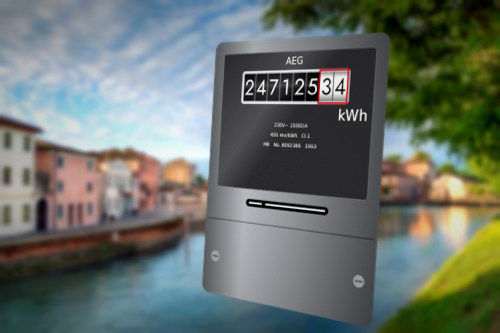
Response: 247125.34 kWh
